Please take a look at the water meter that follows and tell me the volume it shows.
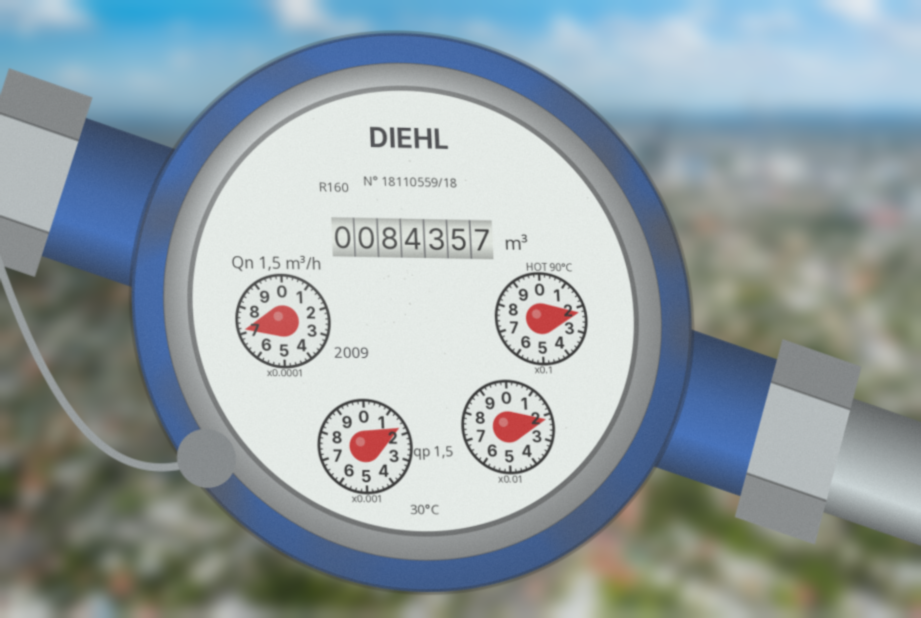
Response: 84357.2217 m³
